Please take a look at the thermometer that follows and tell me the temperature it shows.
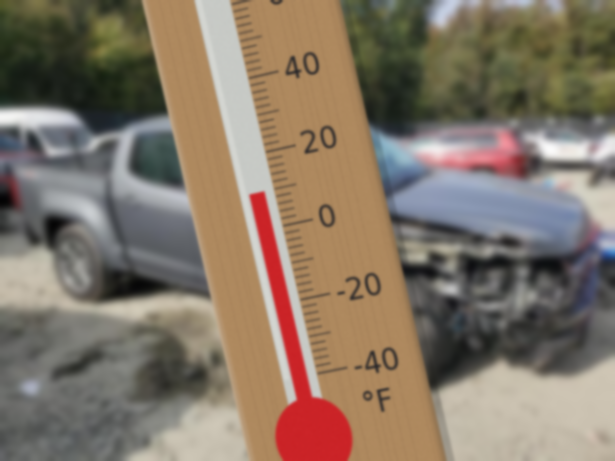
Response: 10 °F
